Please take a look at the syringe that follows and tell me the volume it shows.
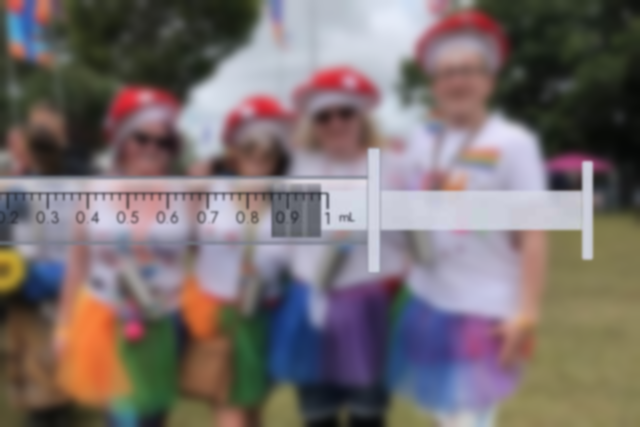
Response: 0.86 mL
